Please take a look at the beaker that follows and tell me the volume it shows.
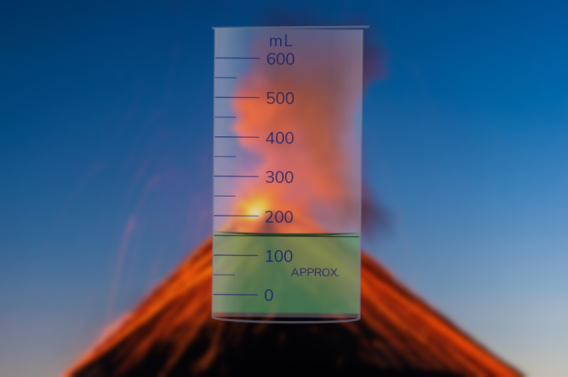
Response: 150 mL
